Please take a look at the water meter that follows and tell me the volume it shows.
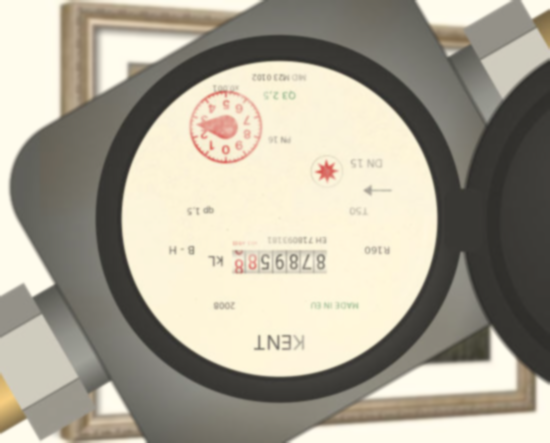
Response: 87895.882 kL
